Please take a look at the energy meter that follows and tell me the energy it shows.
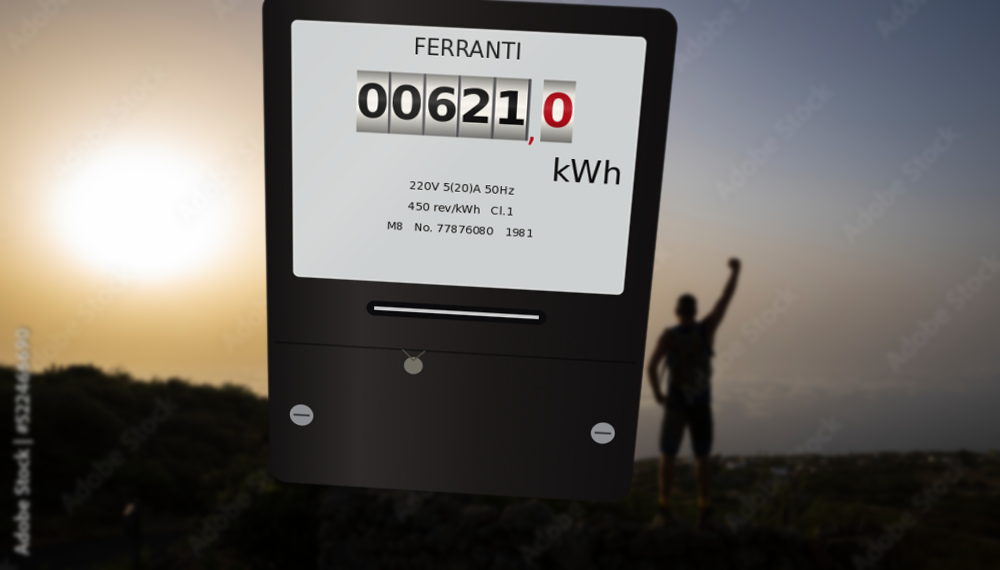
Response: 621.0 kWh
